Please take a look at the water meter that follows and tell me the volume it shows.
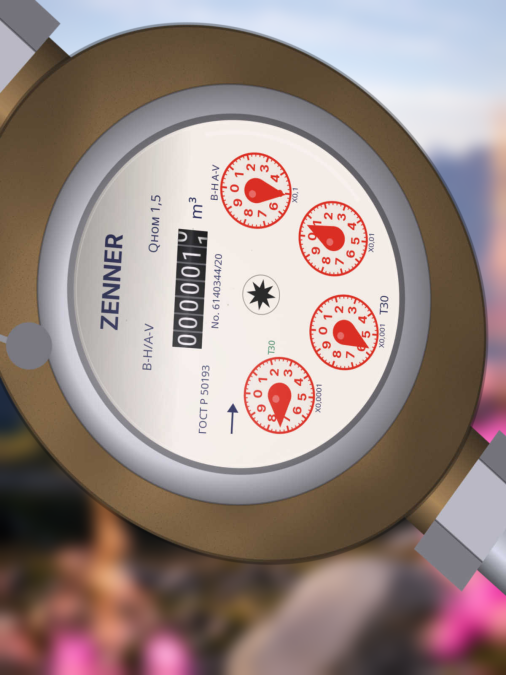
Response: 10.5057 m³
